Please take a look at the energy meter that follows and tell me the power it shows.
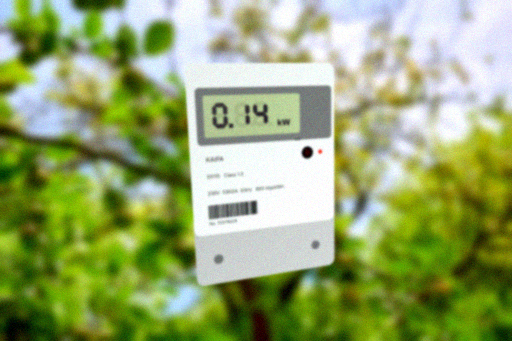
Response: 0.14 kW
